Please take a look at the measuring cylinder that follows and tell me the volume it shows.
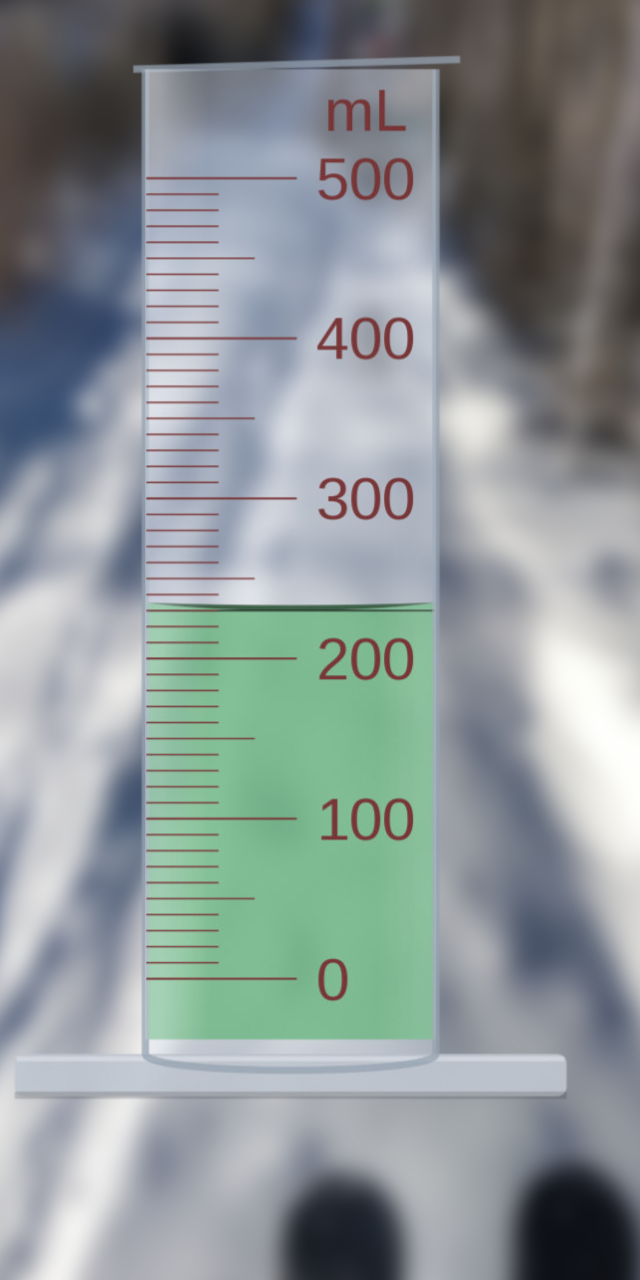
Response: 230 mL
